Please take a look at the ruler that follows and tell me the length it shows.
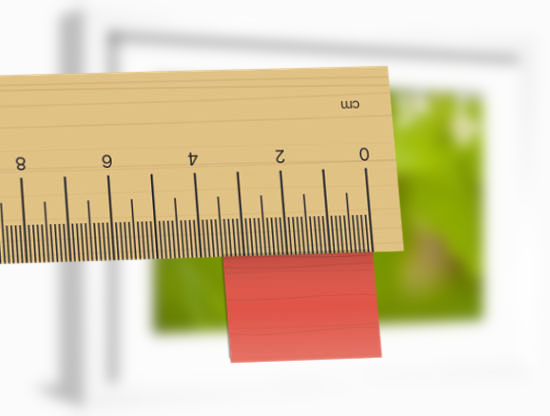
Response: 3.5 cm
